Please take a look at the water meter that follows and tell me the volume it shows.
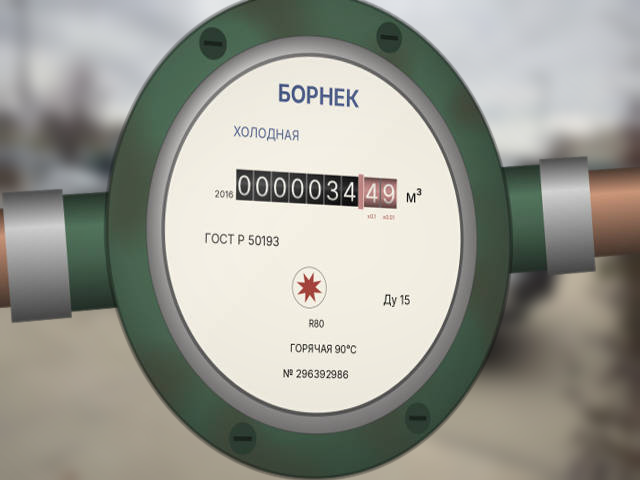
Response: 34.49 m³
